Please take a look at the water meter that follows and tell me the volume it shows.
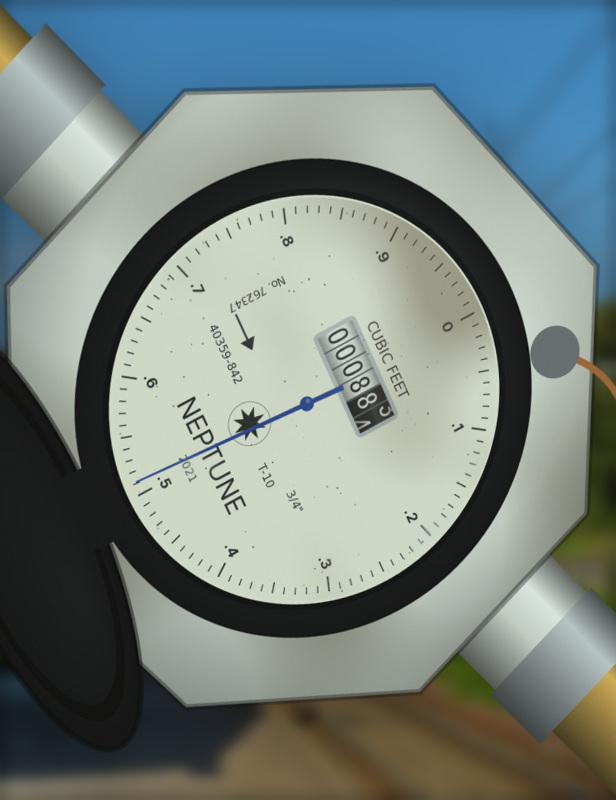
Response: 883.51 ft³
